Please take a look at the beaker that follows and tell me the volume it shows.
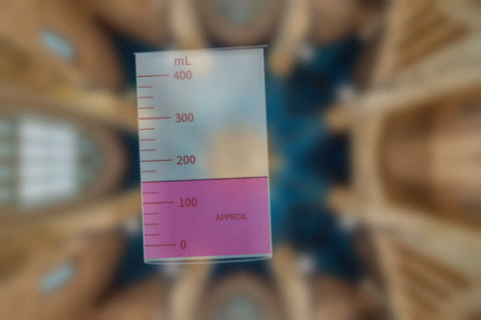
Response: 150 mL
